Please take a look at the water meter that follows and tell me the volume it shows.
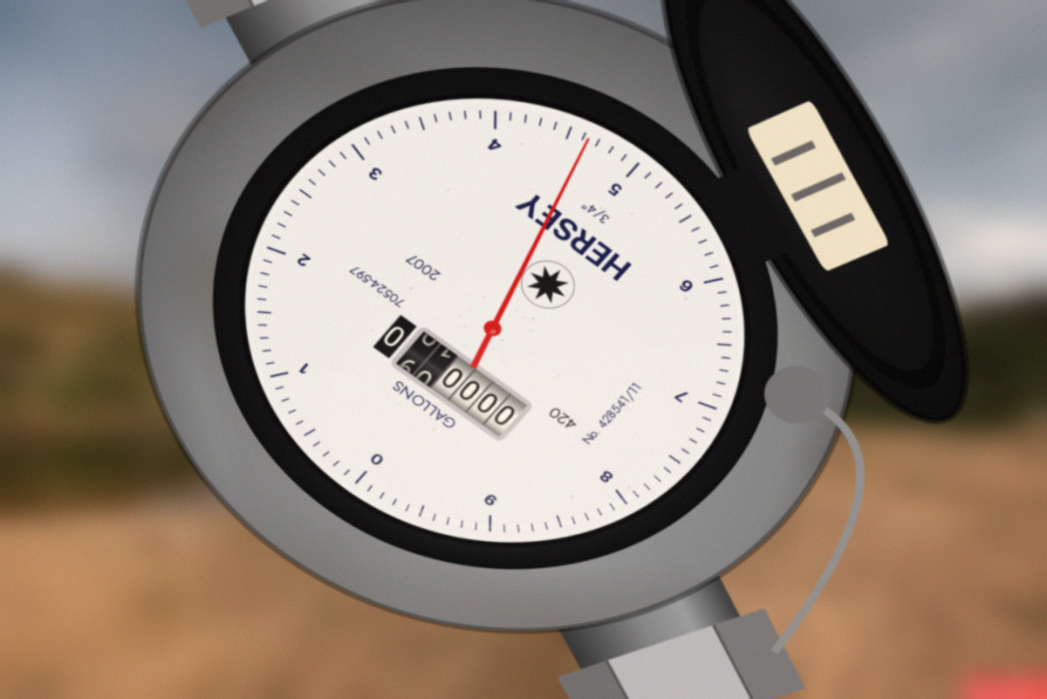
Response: 94.6 gal
